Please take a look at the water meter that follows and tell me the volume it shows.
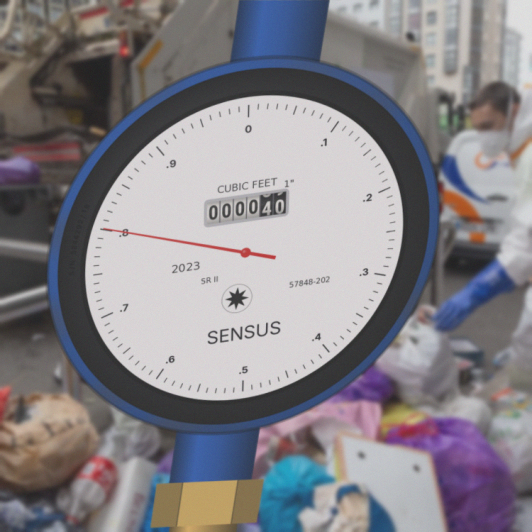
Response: 39.80 ft³
